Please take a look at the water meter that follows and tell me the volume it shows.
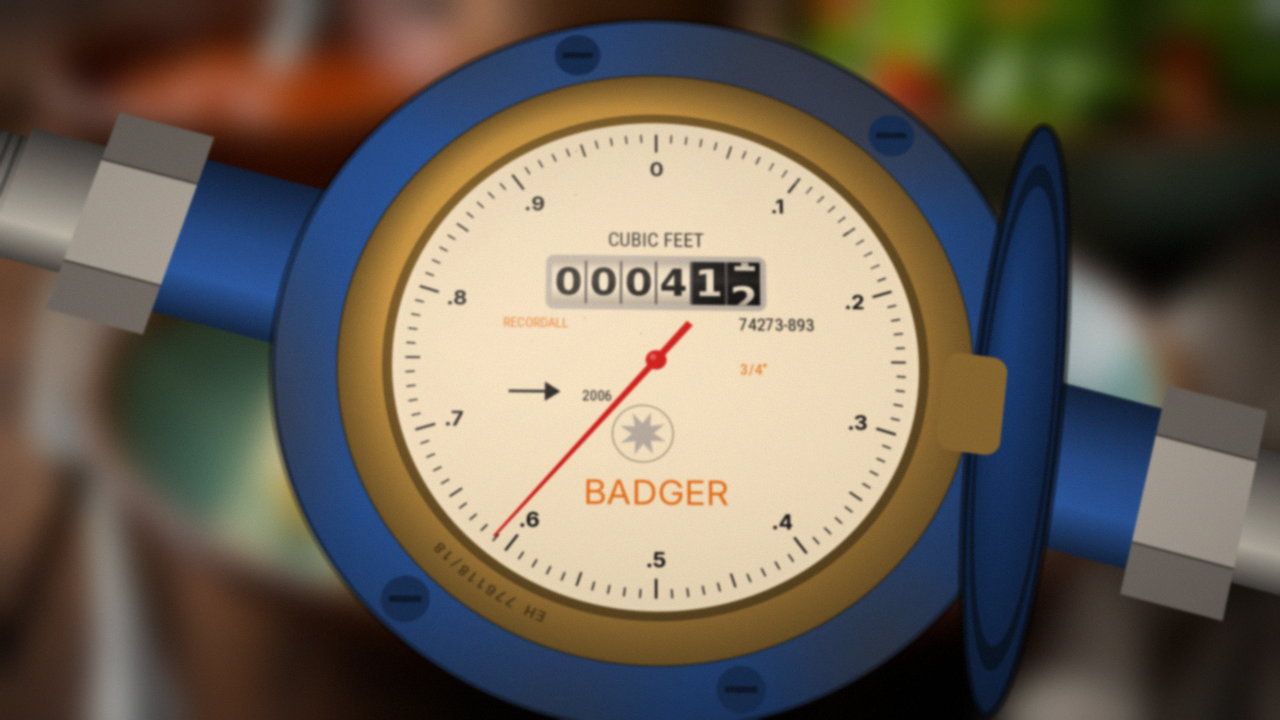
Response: 411.61 ft³
